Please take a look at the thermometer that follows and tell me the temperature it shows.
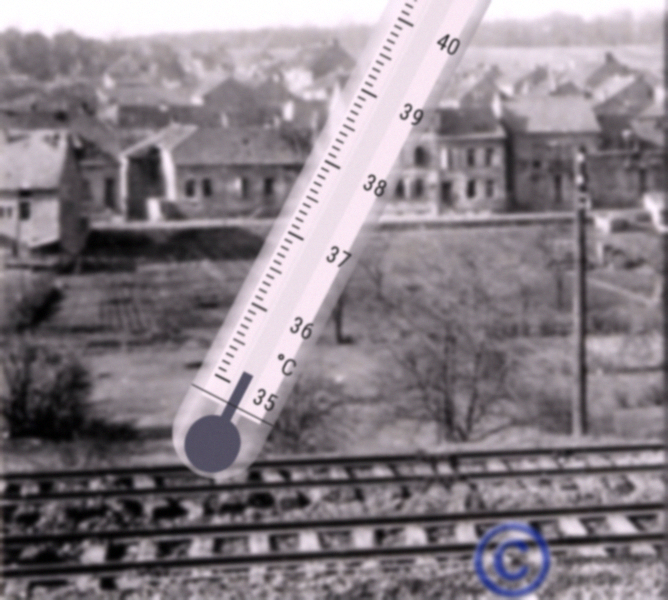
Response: 35.2 °C
